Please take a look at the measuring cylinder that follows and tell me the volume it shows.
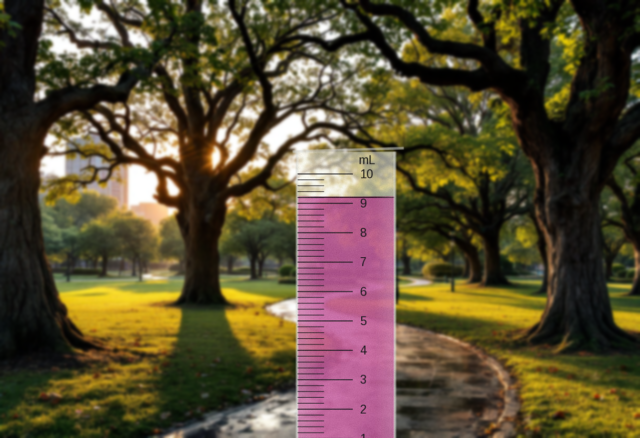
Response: 9.2 mL
